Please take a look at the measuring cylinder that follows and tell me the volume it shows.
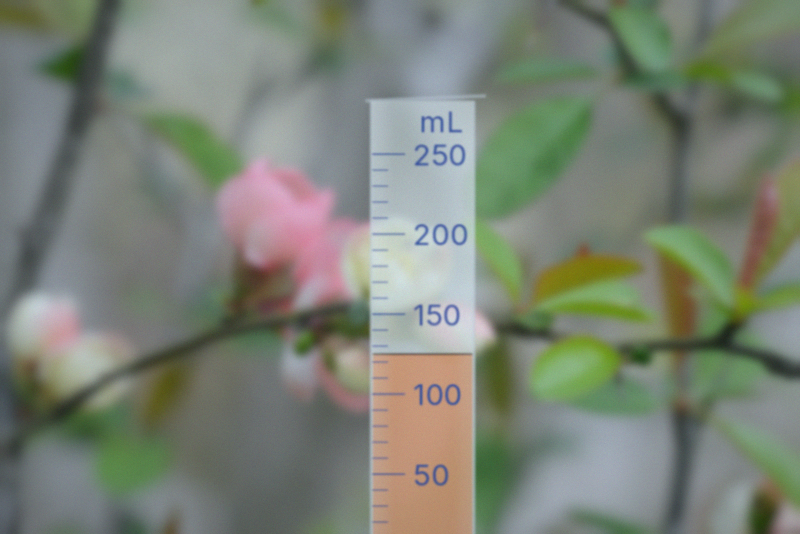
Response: 125 mL
